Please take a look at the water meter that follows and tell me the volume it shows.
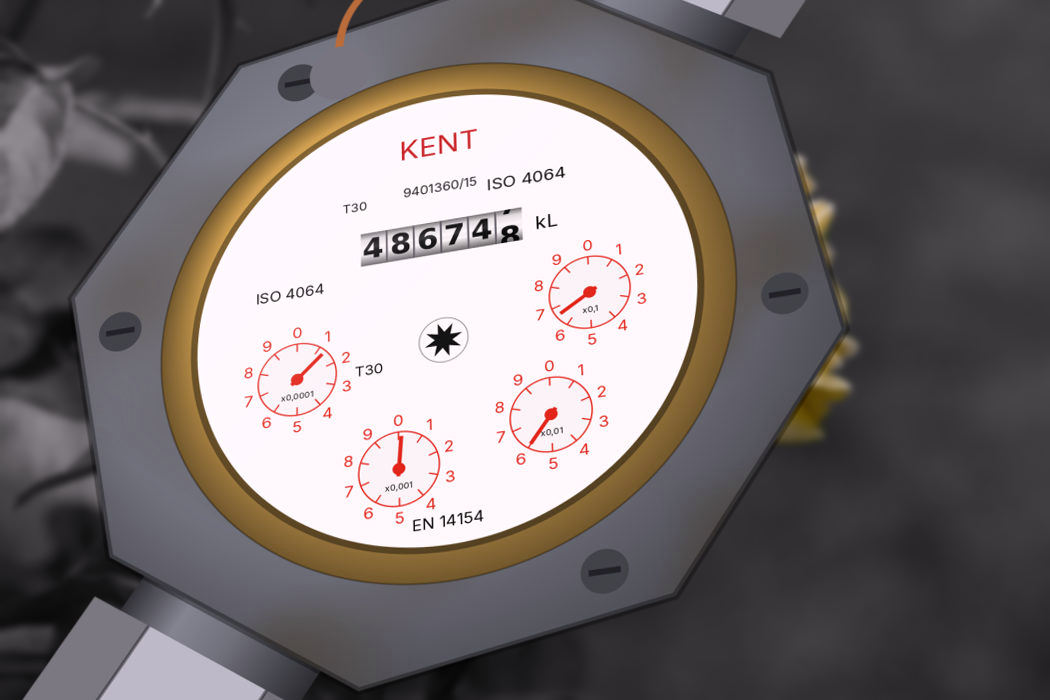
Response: 486747.6601 kL
